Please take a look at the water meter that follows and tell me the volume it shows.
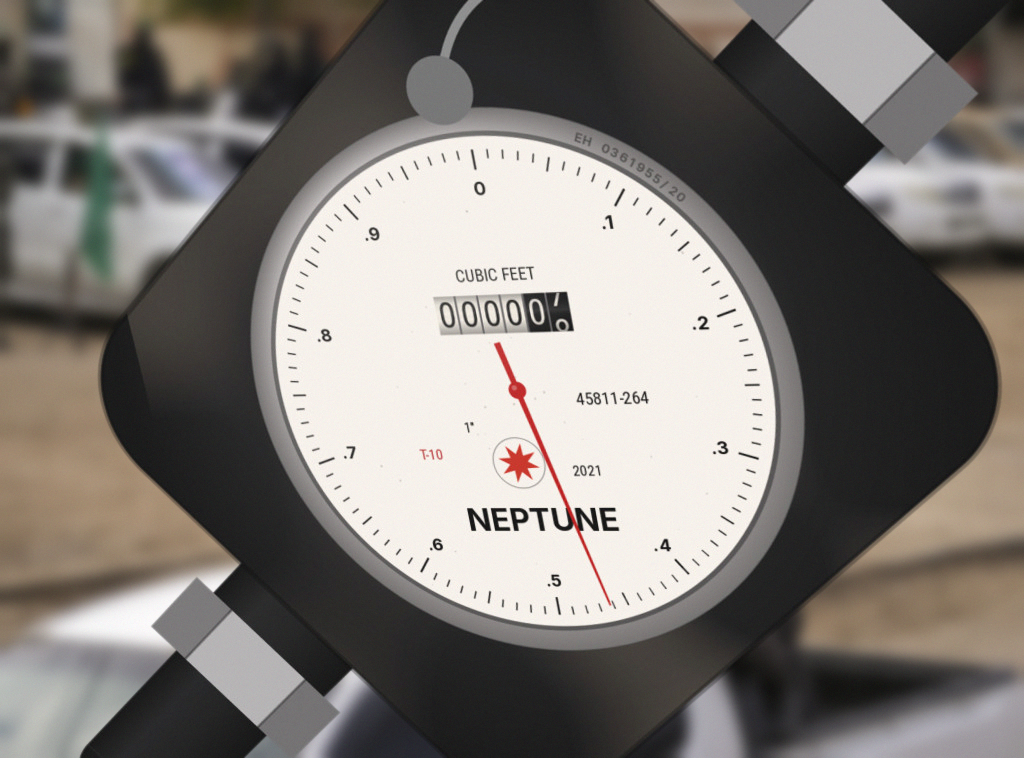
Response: 7.46 ft³
